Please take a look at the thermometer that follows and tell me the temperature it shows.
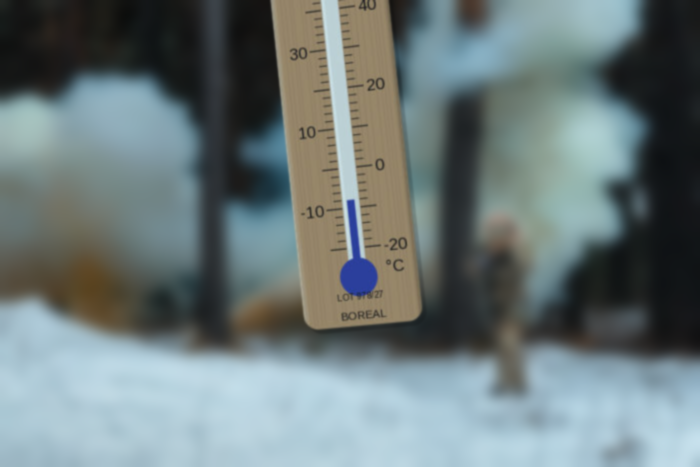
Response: -8 °C
